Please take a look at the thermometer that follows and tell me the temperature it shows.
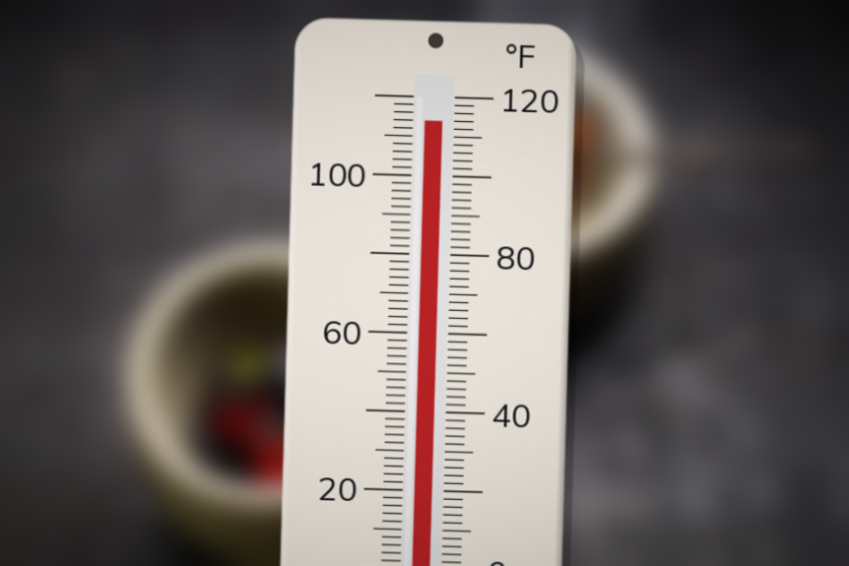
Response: 114 °F
